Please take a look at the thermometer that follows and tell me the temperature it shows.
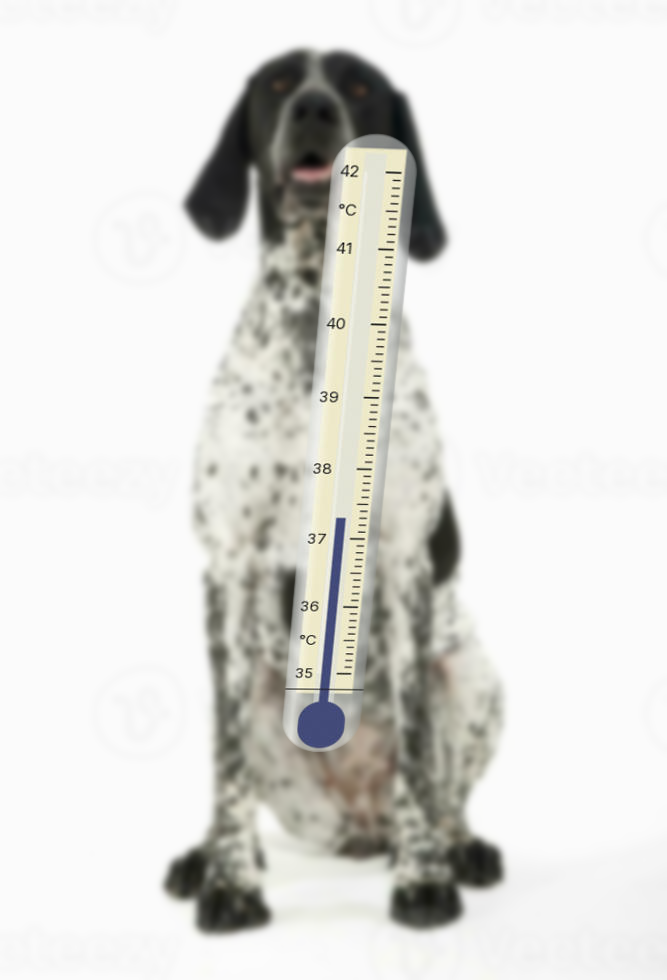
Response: 37.3 °C
